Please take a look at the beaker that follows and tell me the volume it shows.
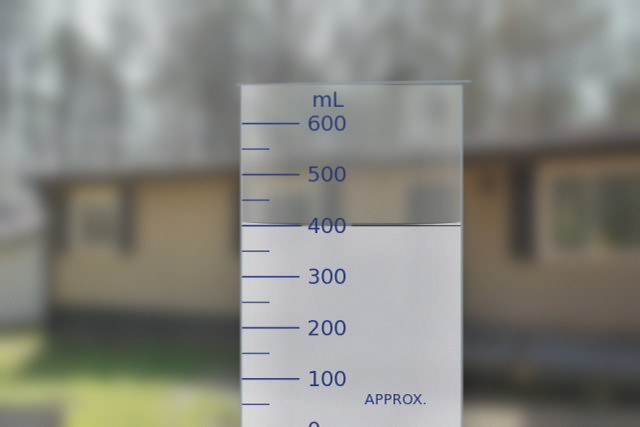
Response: 400 mL
